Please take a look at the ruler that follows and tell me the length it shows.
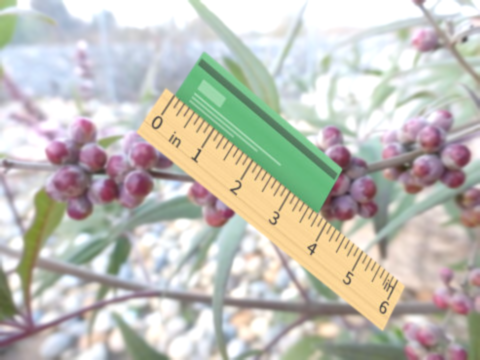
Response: 3.75 in
